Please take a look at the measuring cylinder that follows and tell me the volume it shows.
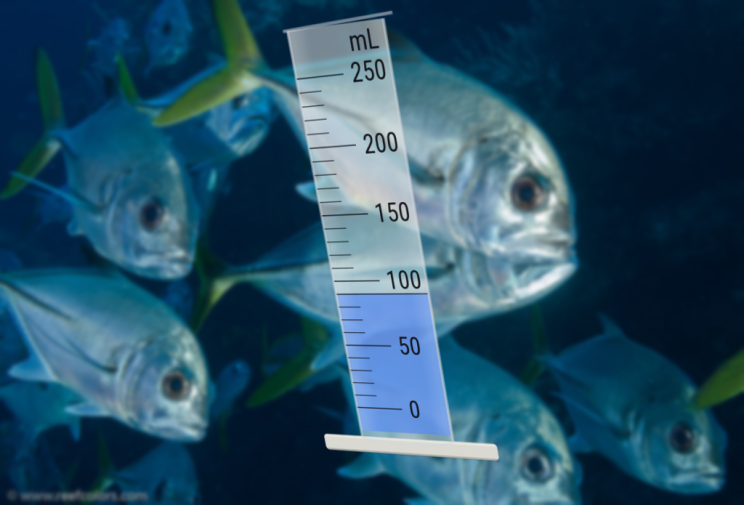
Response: 90 mL
